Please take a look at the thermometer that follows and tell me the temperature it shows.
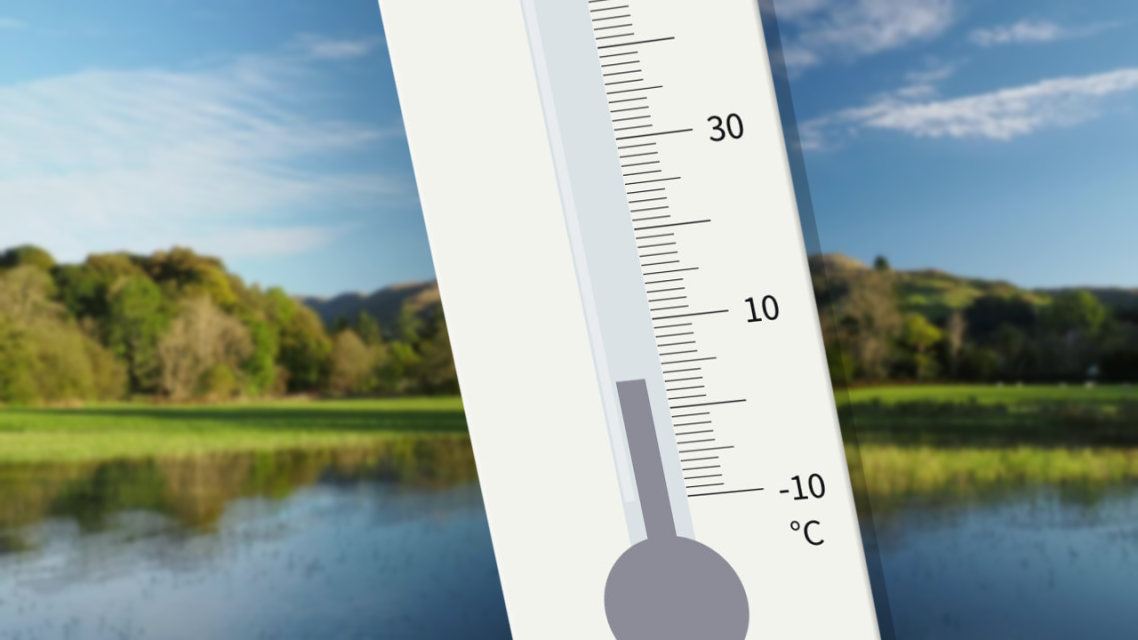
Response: 3.5 °C
